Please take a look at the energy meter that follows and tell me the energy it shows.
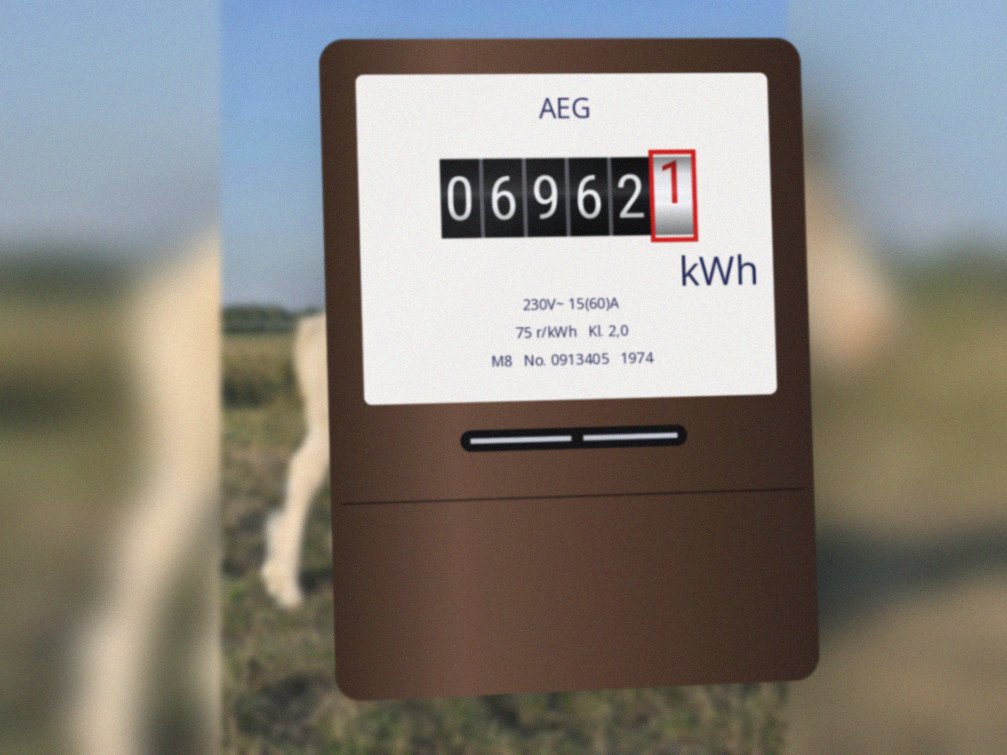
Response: 6962.1 kWh
